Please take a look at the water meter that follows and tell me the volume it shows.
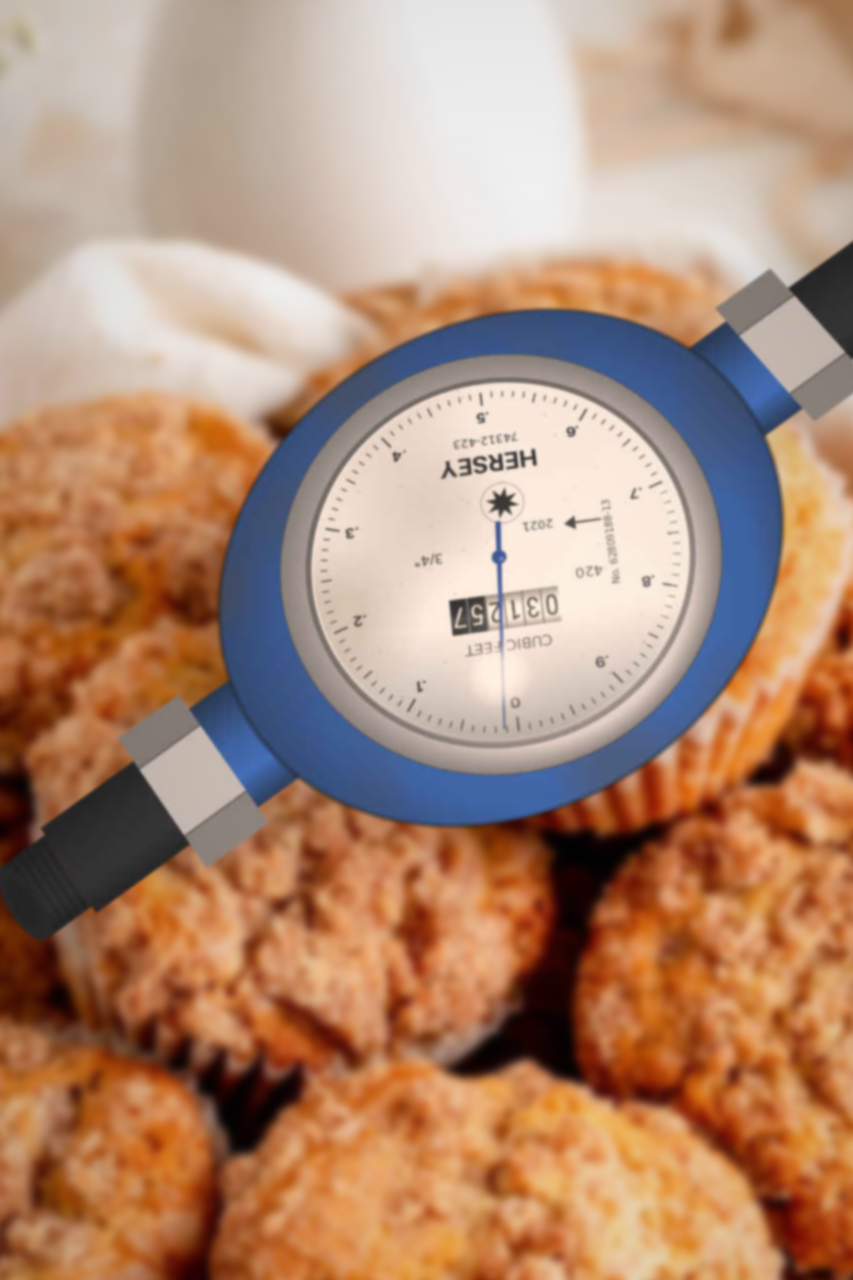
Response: 31257.01 ft³
